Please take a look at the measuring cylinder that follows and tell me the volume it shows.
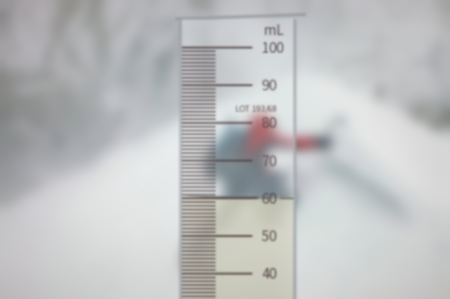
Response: 60 mL
